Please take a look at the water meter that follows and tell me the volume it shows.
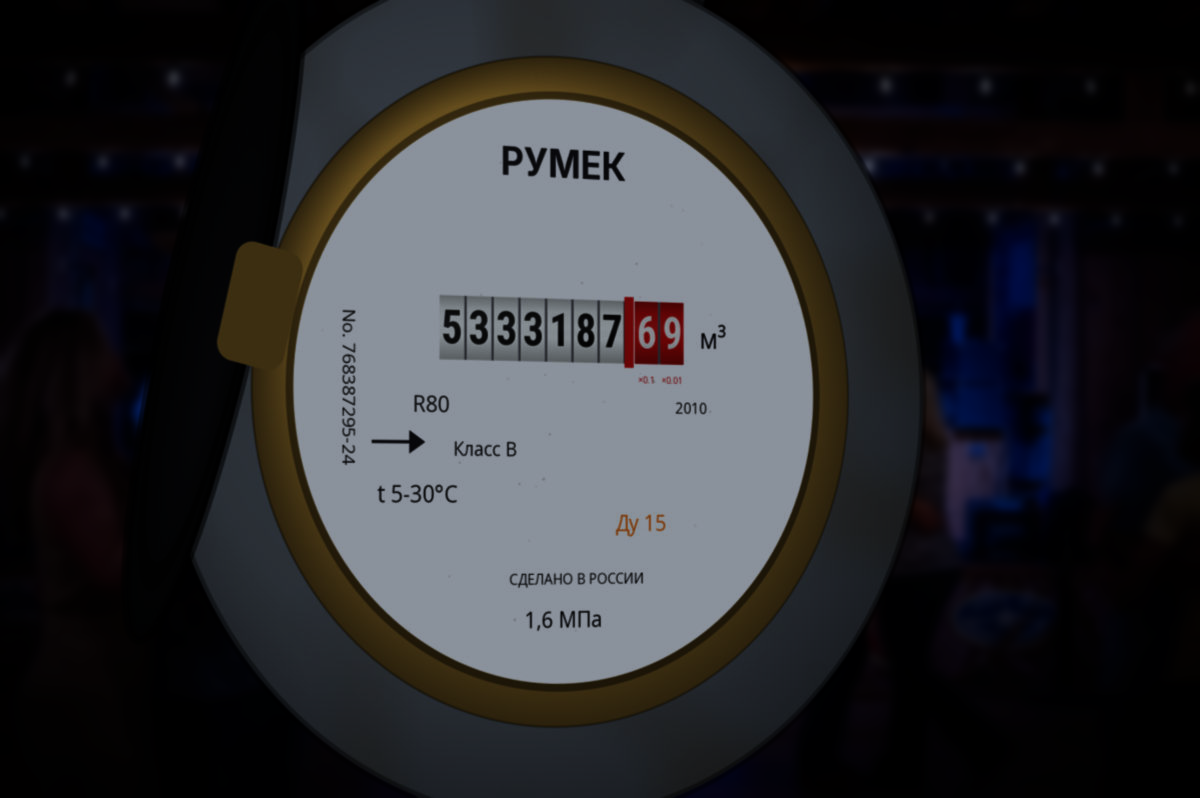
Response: 5333187.69 m³
